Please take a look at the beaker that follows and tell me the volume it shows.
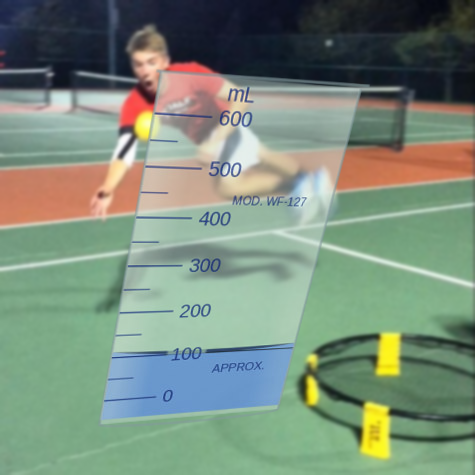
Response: 100 mL
